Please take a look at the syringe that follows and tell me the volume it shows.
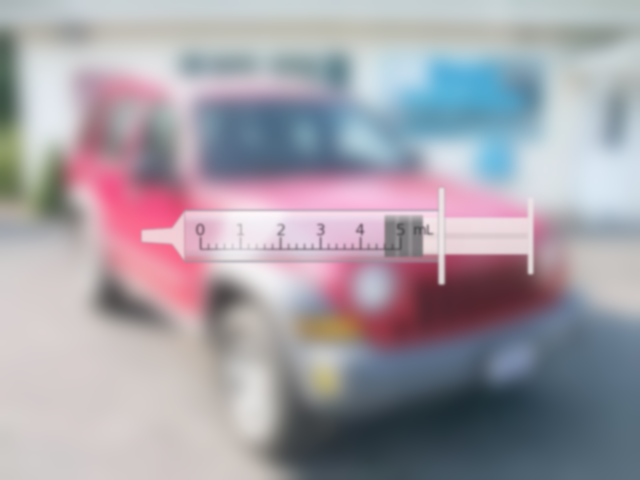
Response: 4.6 mL
